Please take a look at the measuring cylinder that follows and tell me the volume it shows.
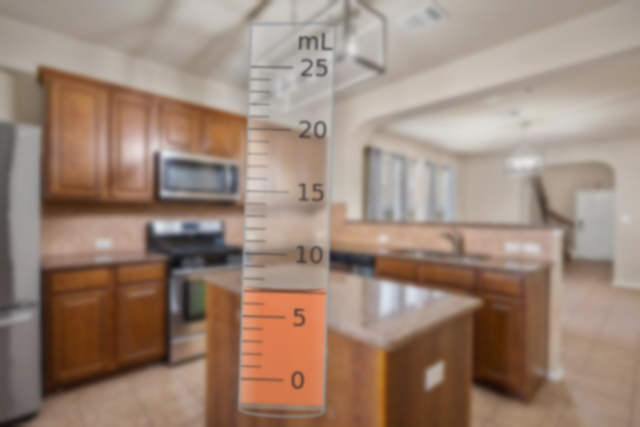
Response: 7 mL
